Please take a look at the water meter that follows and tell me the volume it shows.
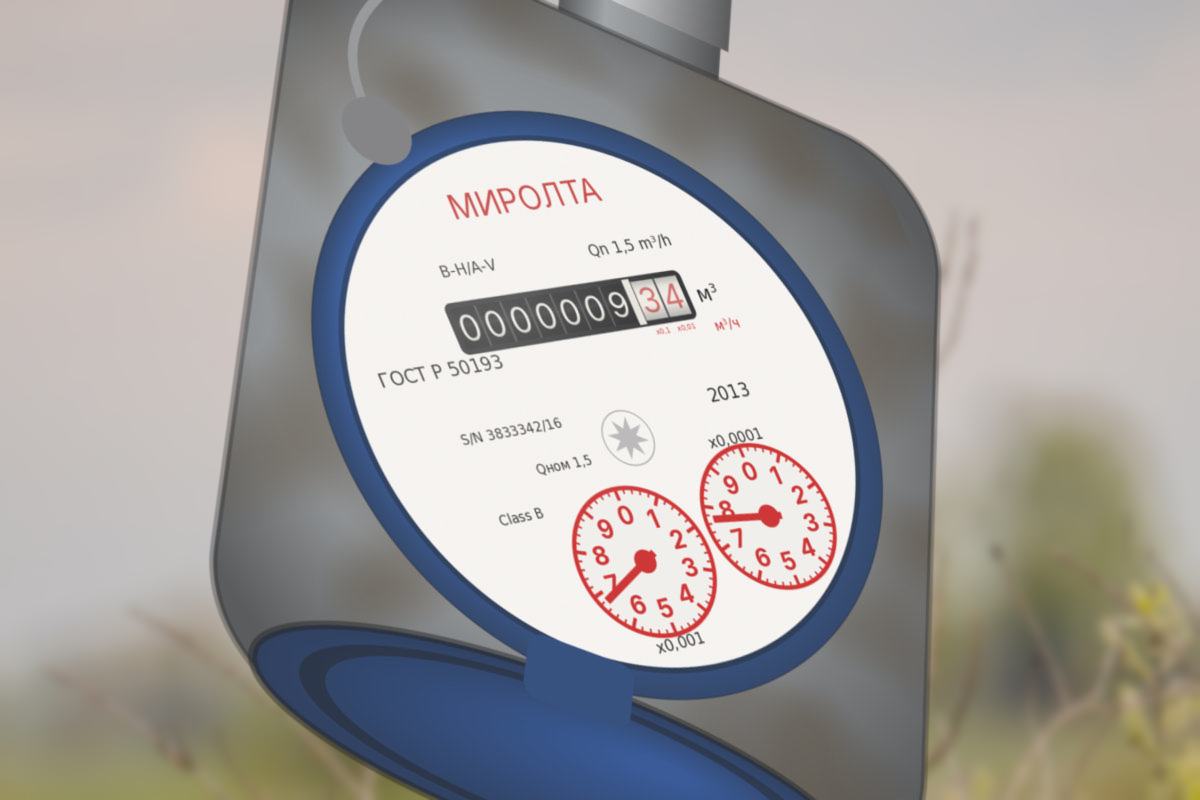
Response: 9.3467 m³
